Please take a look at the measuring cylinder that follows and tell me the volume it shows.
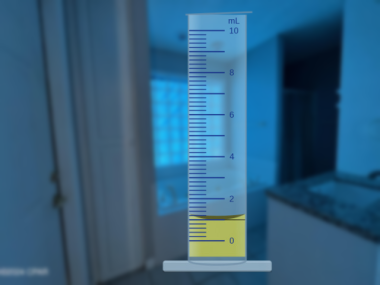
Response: 1 mL
